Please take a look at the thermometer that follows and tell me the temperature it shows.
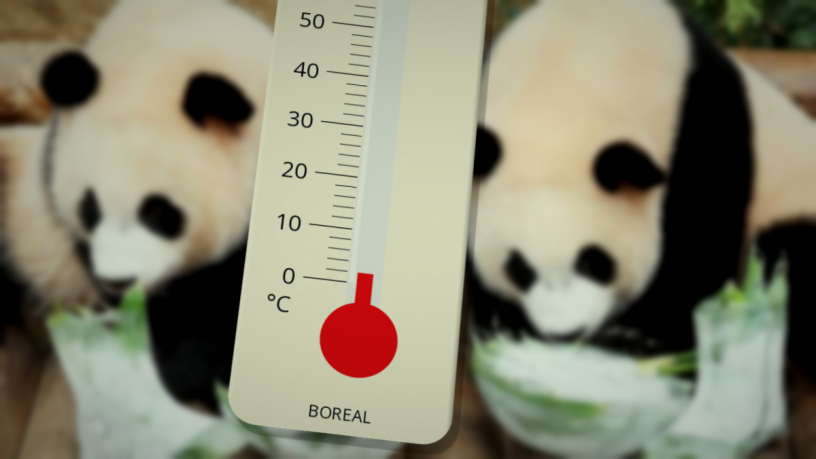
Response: 2 °C
